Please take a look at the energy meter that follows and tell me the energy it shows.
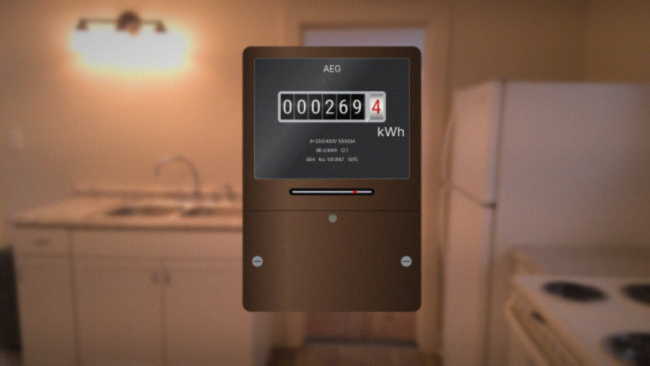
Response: 269.4 kWh
